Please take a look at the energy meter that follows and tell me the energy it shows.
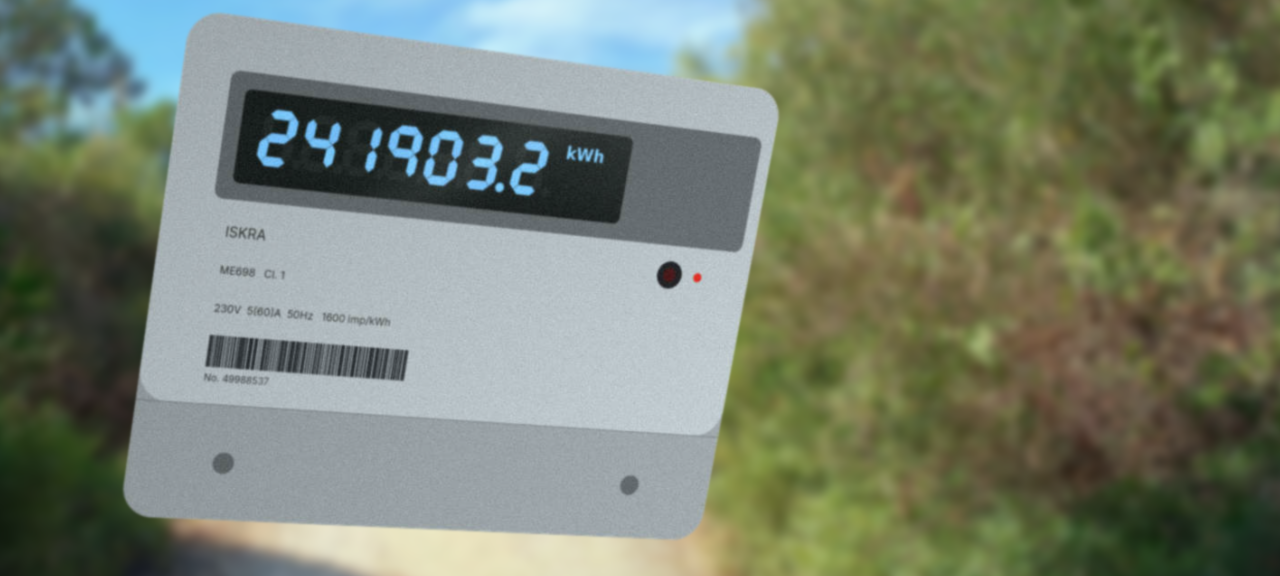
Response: 241903.2 kWh
